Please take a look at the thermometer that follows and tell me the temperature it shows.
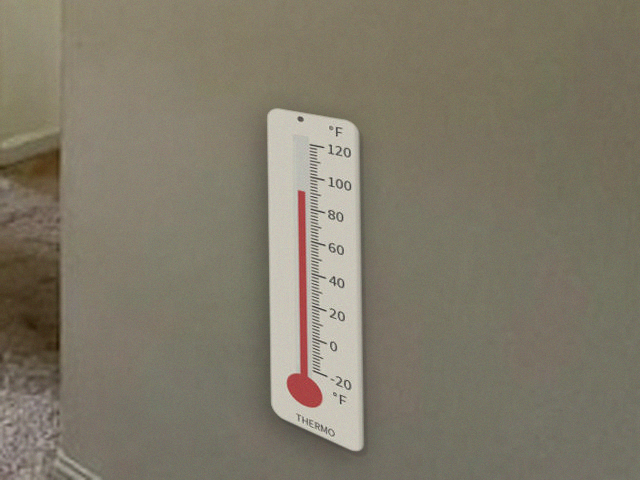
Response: 90 °F
